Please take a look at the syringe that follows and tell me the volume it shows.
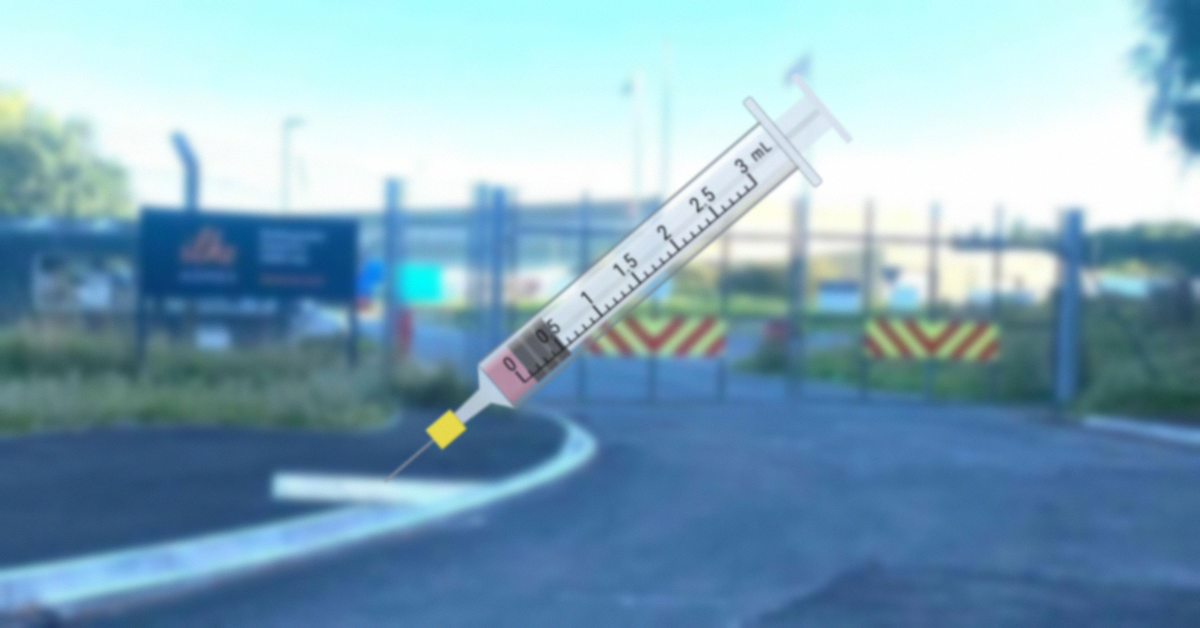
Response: 0.1 mL
